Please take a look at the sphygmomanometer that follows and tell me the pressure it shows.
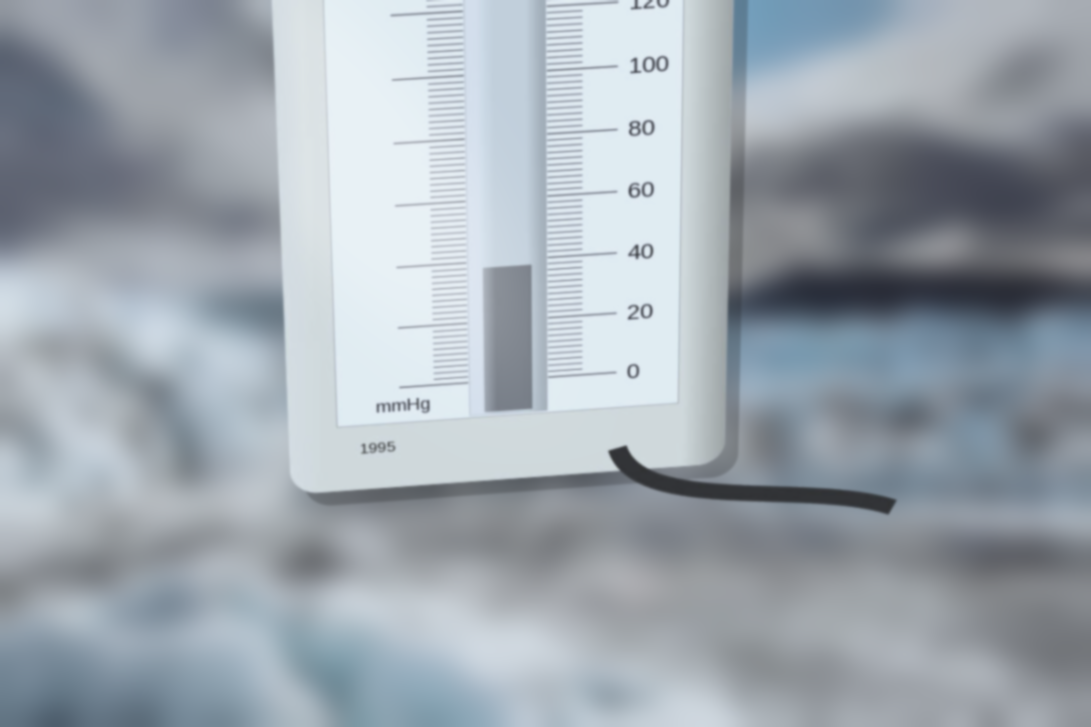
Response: 38 mmHg
